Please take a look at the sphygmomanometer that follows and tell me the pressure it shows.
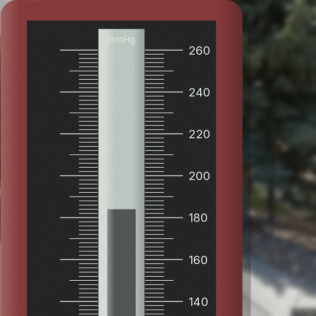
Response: 184 mmHg
